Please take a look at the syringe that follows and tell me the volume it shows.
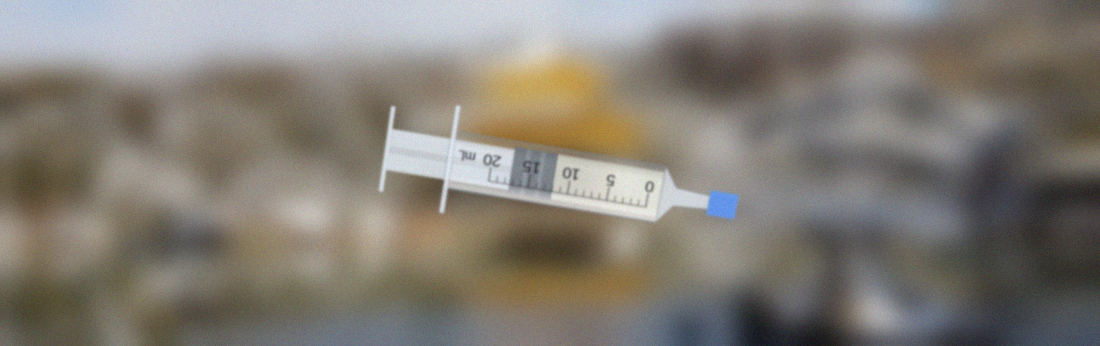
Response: 12 mL
